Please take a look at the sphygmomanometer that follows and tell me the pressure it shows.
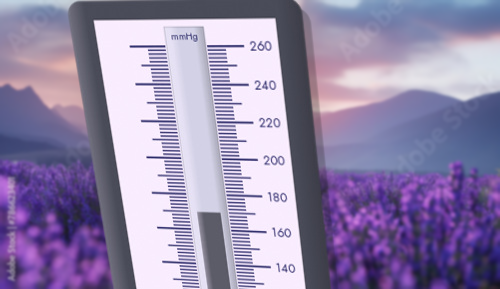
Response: 170 mmHg
